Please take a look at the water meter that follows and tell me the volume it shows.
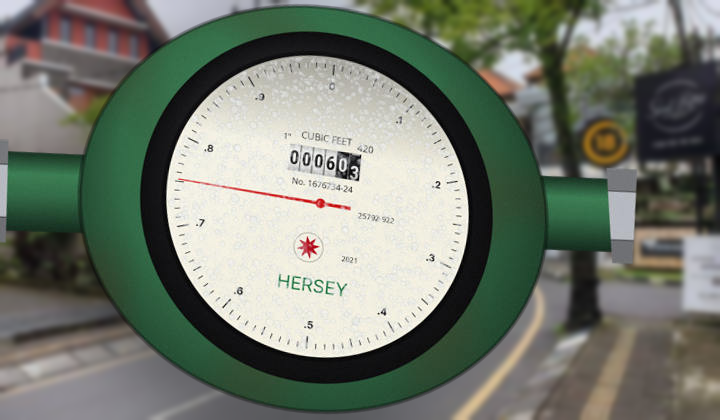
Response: 602.75 ft³
